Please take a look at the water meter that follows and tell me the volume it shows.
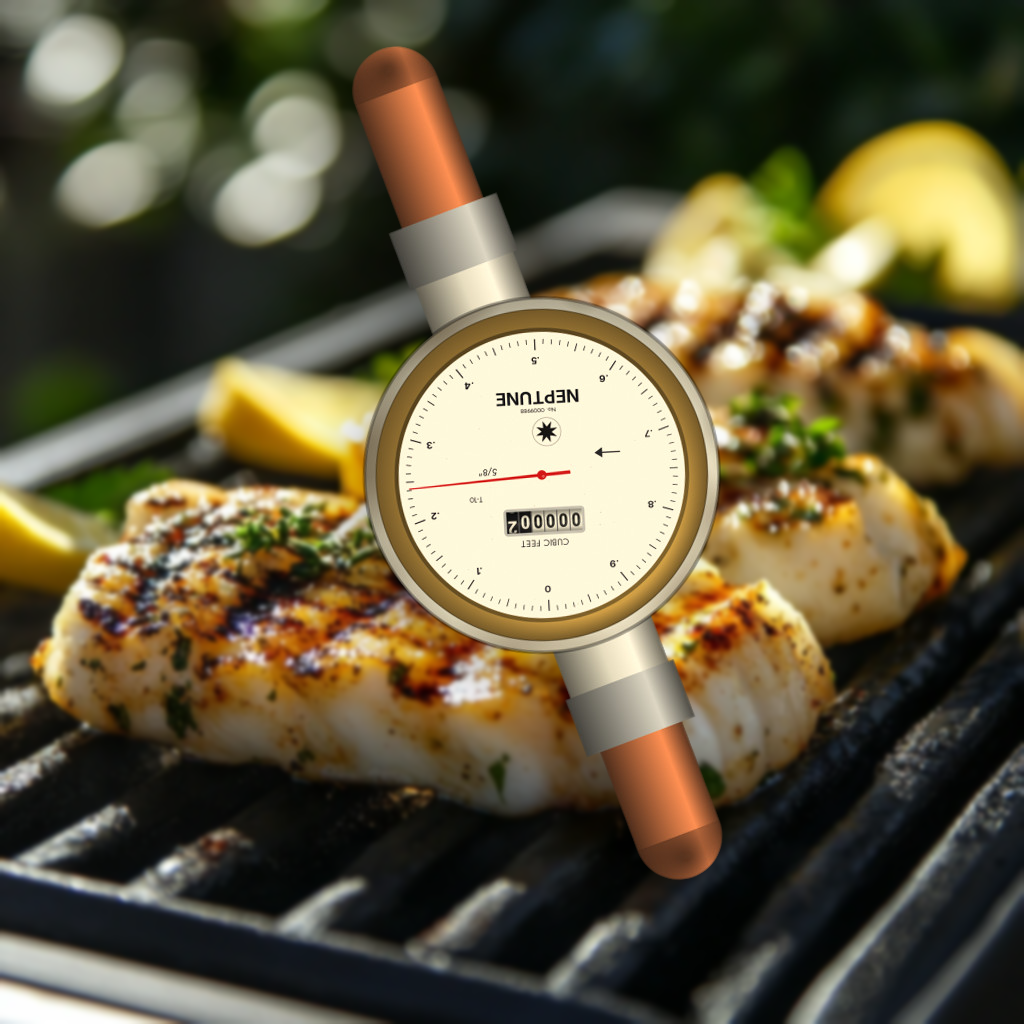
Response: 2.24 ft³
